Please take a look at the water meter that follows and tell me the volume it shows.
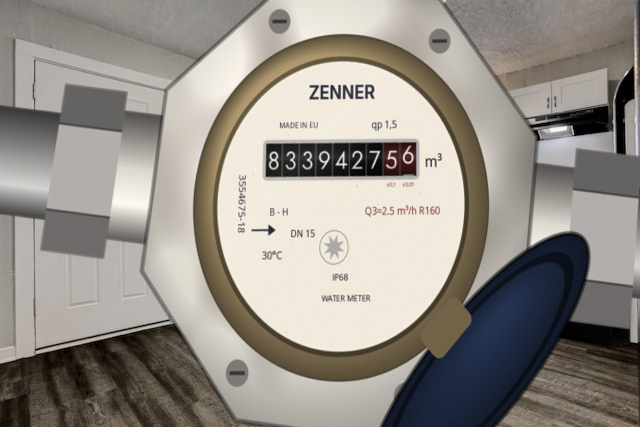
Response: 8339427.56 m³
